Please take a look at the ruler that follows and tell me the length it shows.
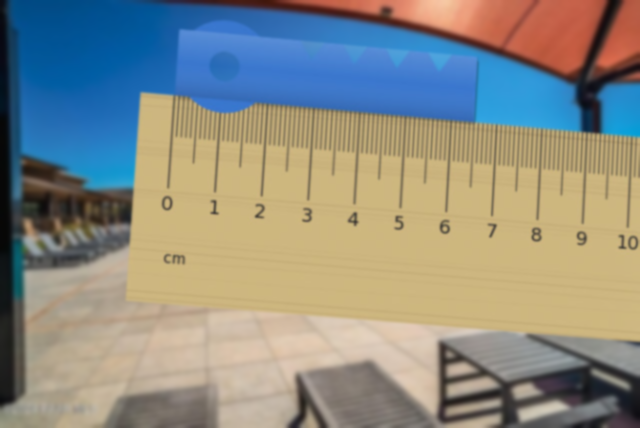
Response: 6.5 cm
